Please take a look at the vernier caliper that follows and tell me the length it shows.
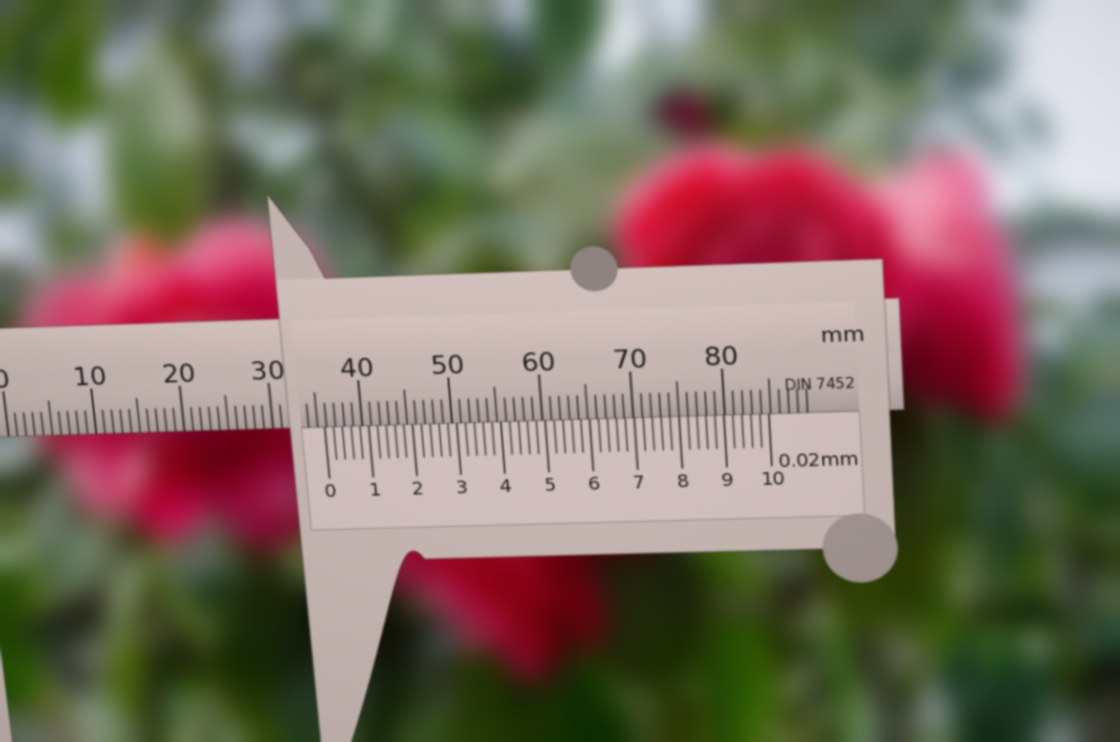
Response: 35.8 mm
